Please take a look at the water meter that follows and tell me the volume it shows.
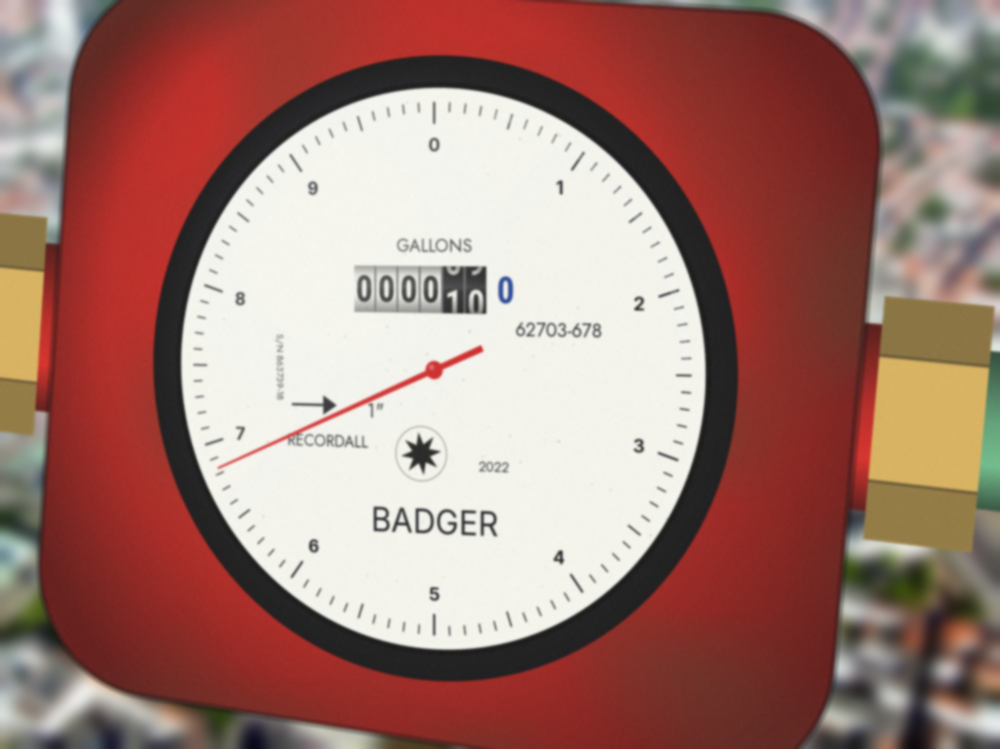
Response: 96.8 gal
